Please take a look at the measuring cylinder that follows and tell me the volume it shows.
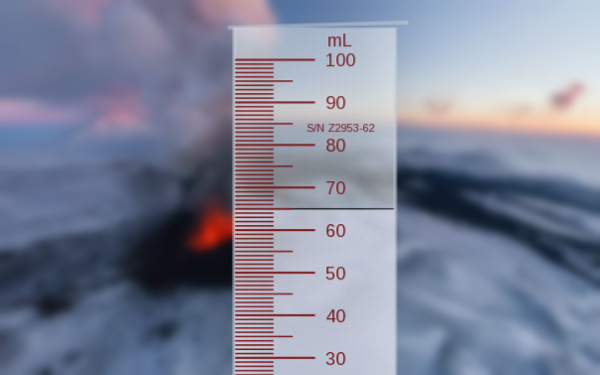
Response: 65 mL
